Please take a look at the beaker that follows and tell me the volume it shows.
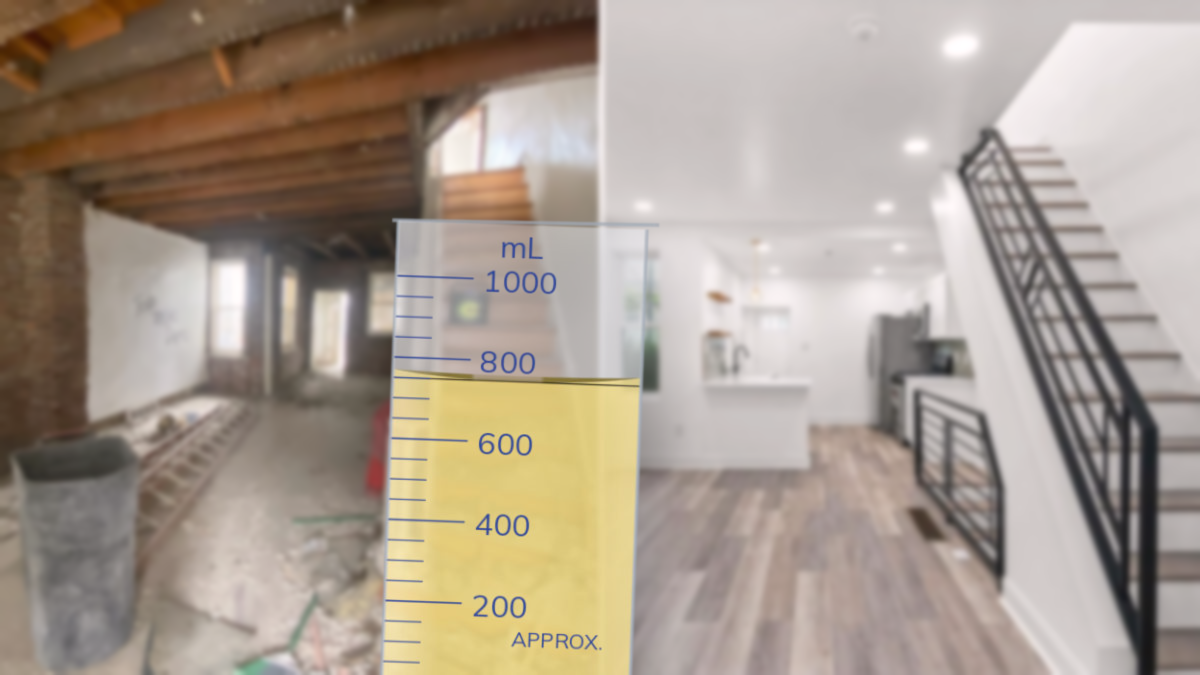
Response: 750 mL
